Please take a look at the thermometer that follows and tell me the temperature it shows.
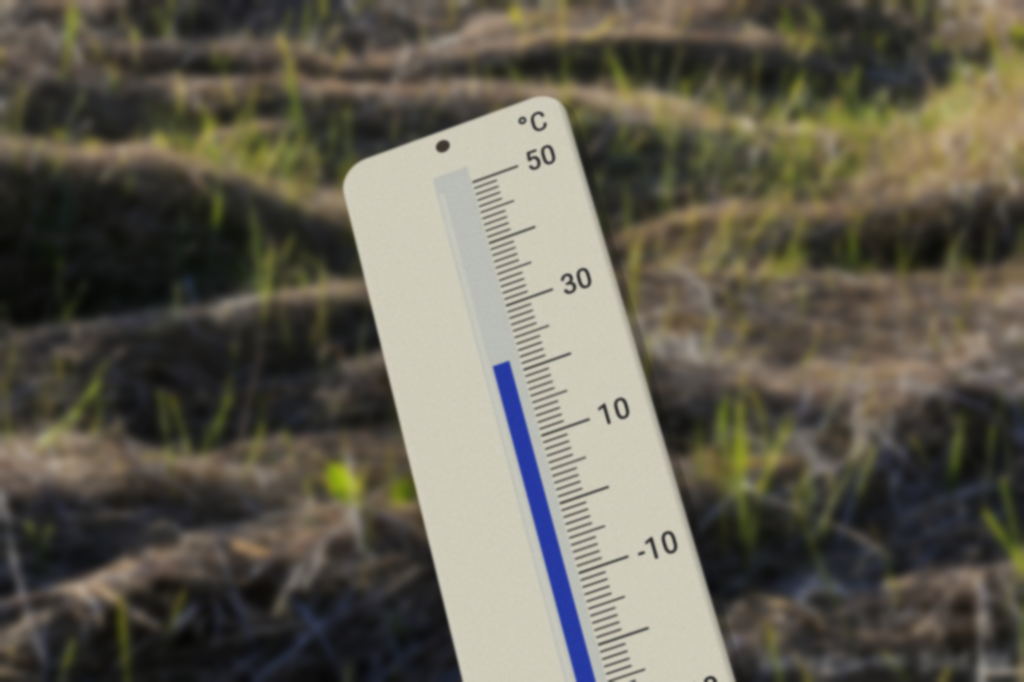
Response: 22 °C
